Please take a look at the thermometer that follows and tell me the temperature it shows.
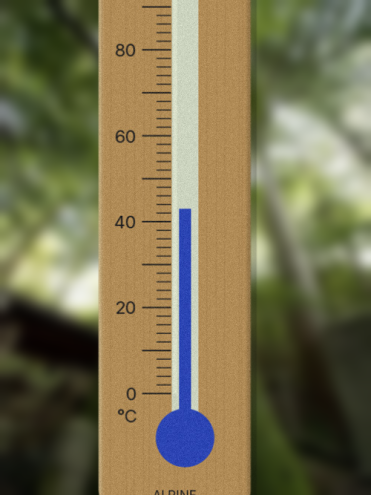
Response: 43 °C
